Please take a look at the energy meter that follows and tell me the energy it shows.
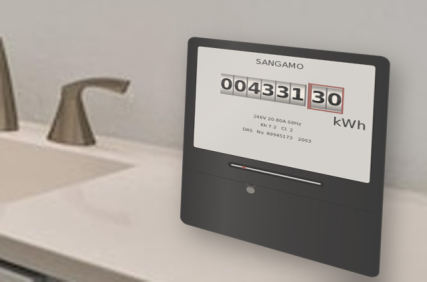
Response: 4331.30 kWh
